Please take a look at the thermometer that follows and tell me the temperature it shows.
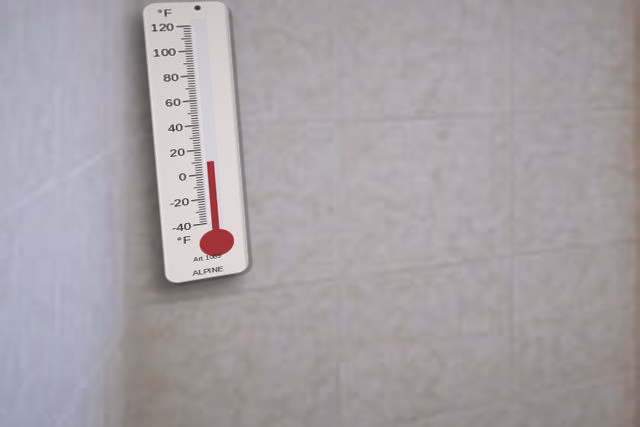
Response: 10 °F
